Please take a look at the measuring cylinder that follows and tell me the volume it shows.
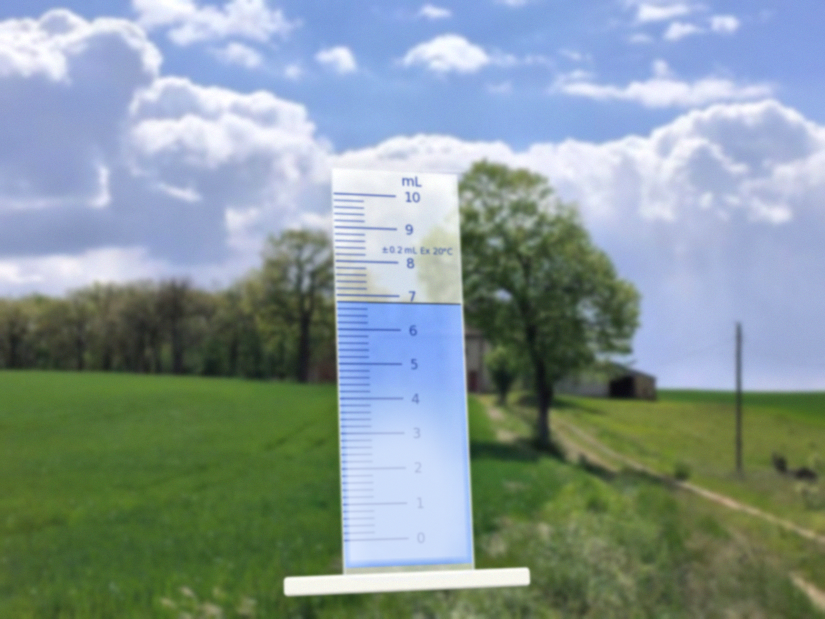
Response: 6.8 mL
